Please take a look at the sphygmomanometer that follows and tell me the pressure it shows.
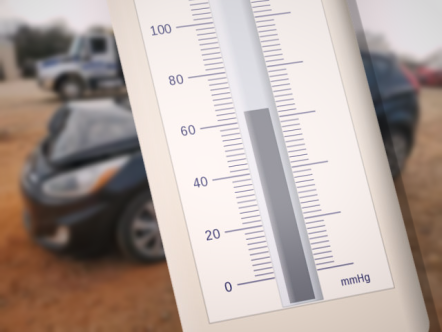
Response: 64 mmHg
